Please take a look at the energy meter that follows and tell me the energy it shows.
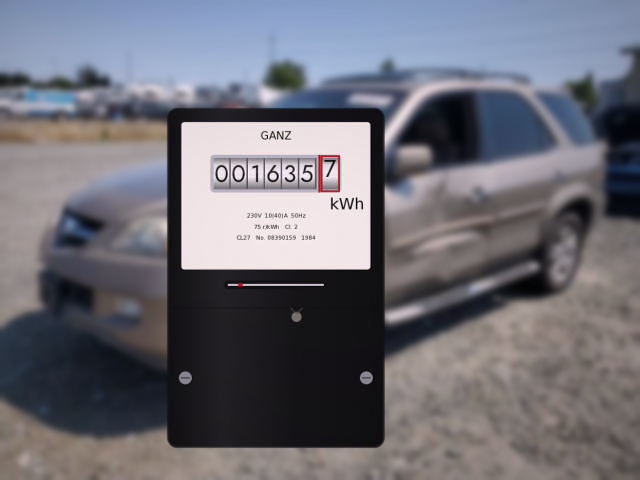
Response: 1635.7 kWh
